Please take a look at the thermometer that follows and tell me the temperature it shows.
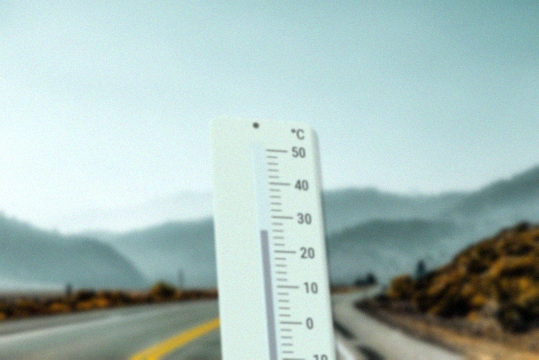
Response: 26 °C
